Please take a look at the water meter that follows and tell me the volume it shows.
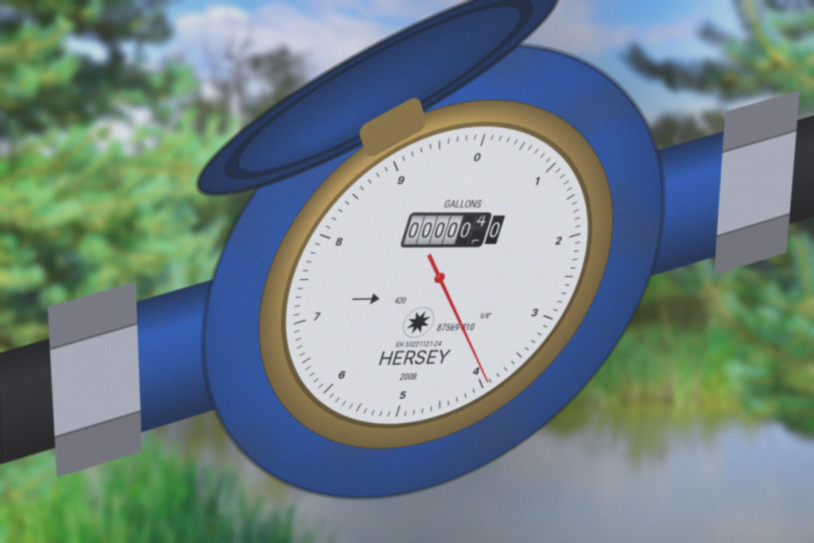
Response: 43.9 gal
